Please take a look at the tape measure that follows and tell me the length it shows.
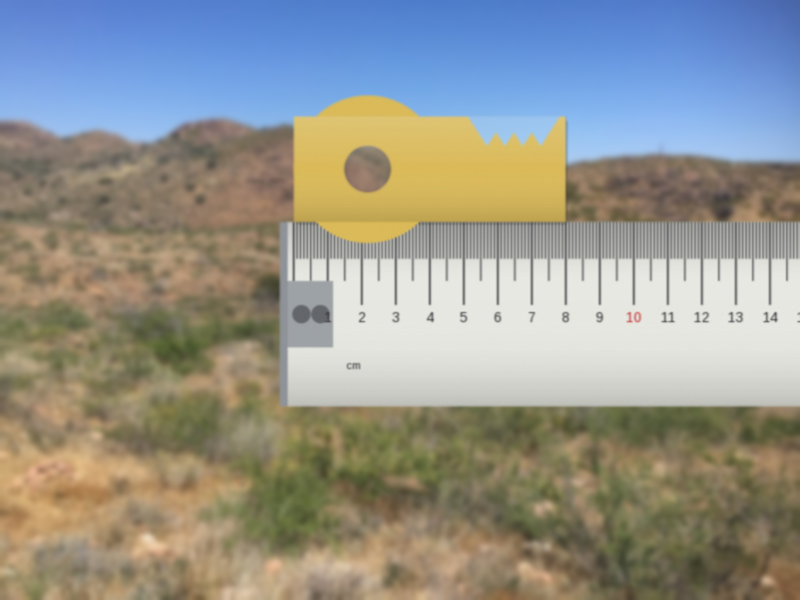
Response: 8 cm
